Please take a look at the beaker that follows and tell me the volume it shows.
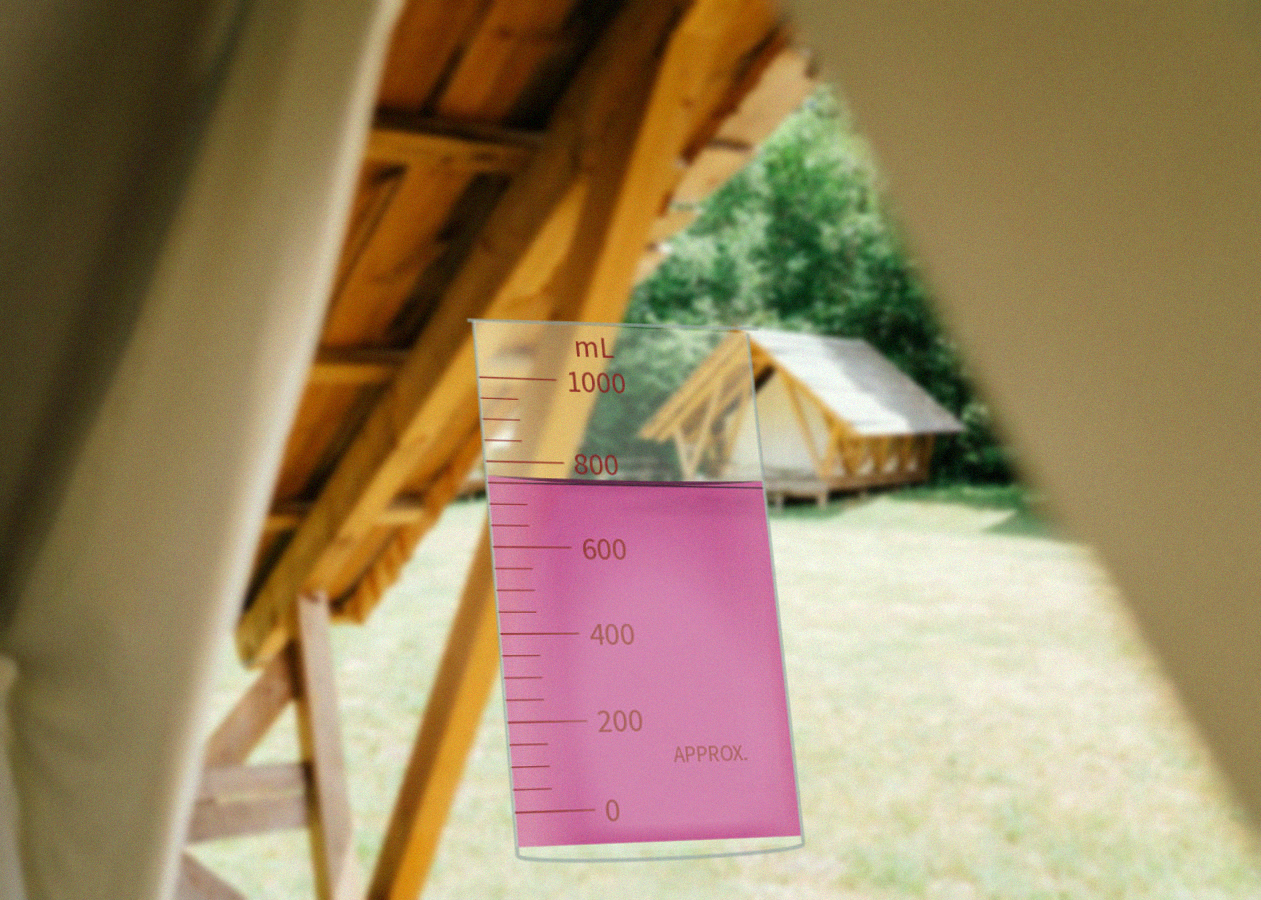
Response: 750 mL
